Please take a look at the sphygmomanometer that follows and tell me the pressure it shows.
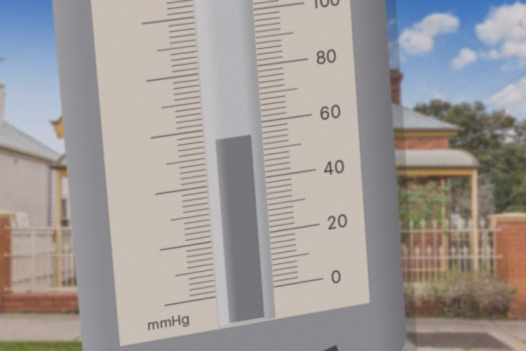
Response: 56 mmHg
